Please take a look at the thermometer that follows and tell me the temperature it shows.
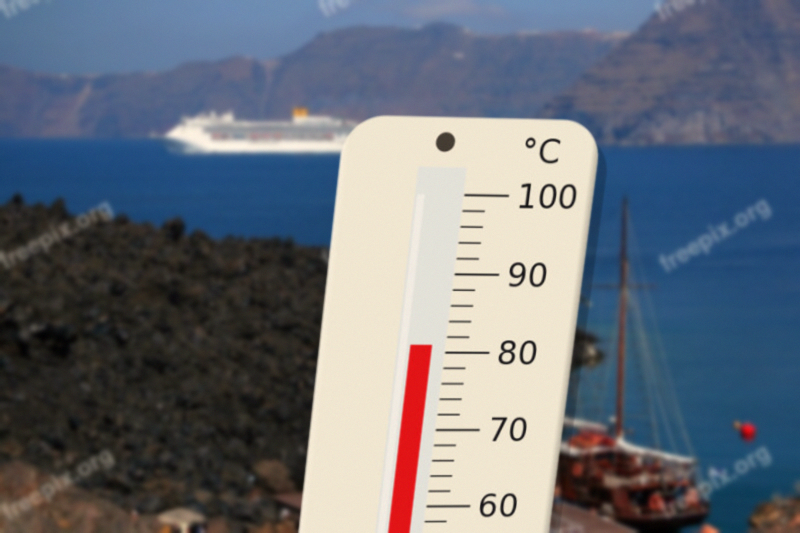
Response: 81 °C
